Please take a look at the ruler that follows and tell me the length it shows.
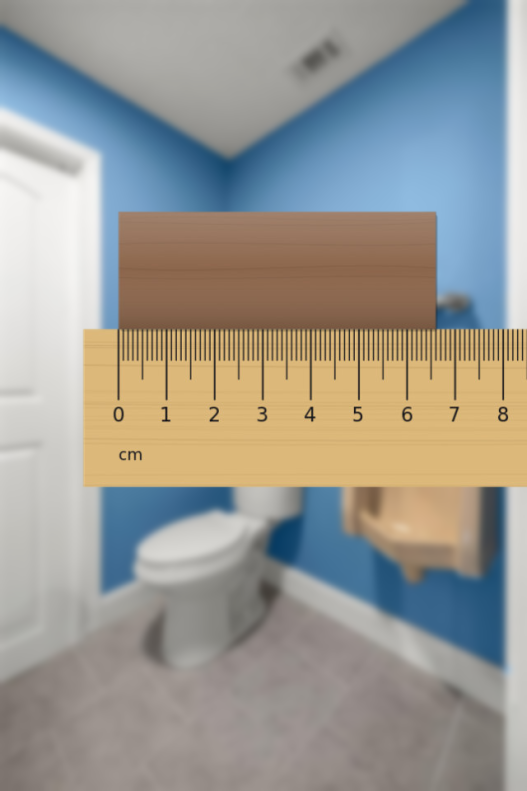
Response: 6.6 cm
